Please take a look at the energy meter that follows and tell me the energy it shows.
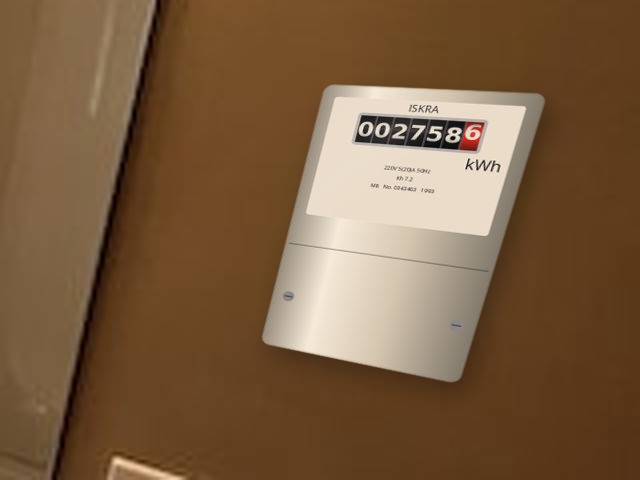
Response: 2758.6 kWh
